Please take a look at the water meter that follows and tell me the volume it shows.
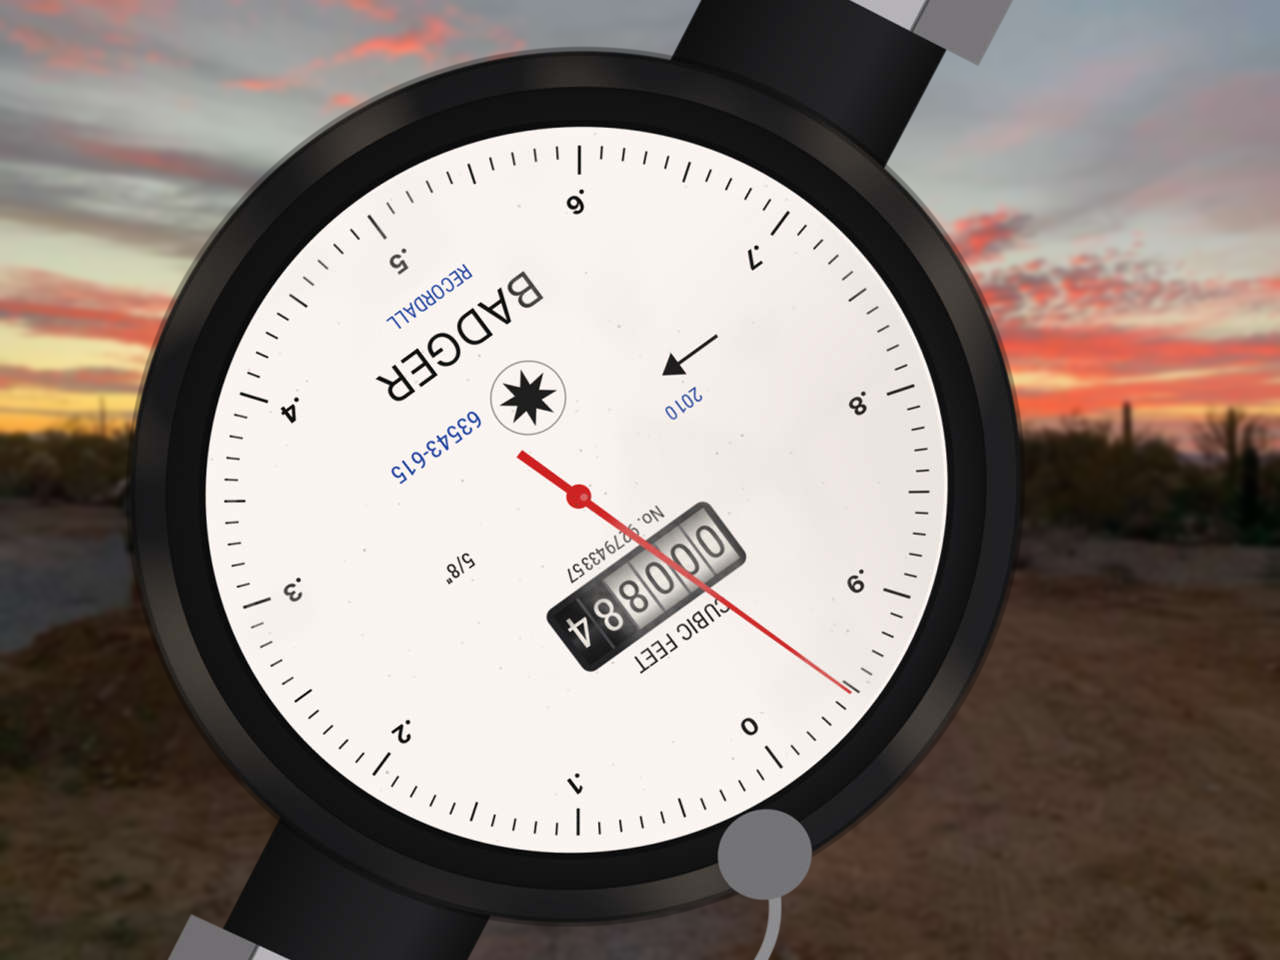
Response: 883.95 ft³
